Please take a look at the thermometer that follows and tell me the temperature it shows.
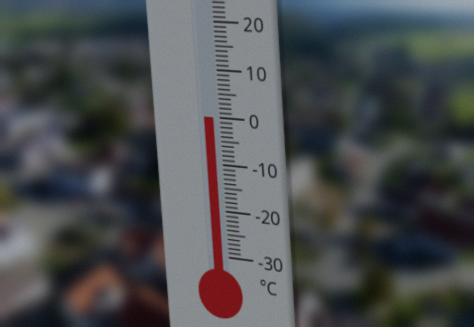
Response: 0 °C
